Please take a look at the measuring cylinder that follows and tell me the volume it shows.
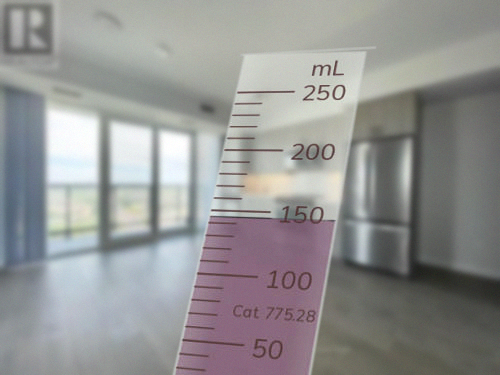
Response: 145 mL
